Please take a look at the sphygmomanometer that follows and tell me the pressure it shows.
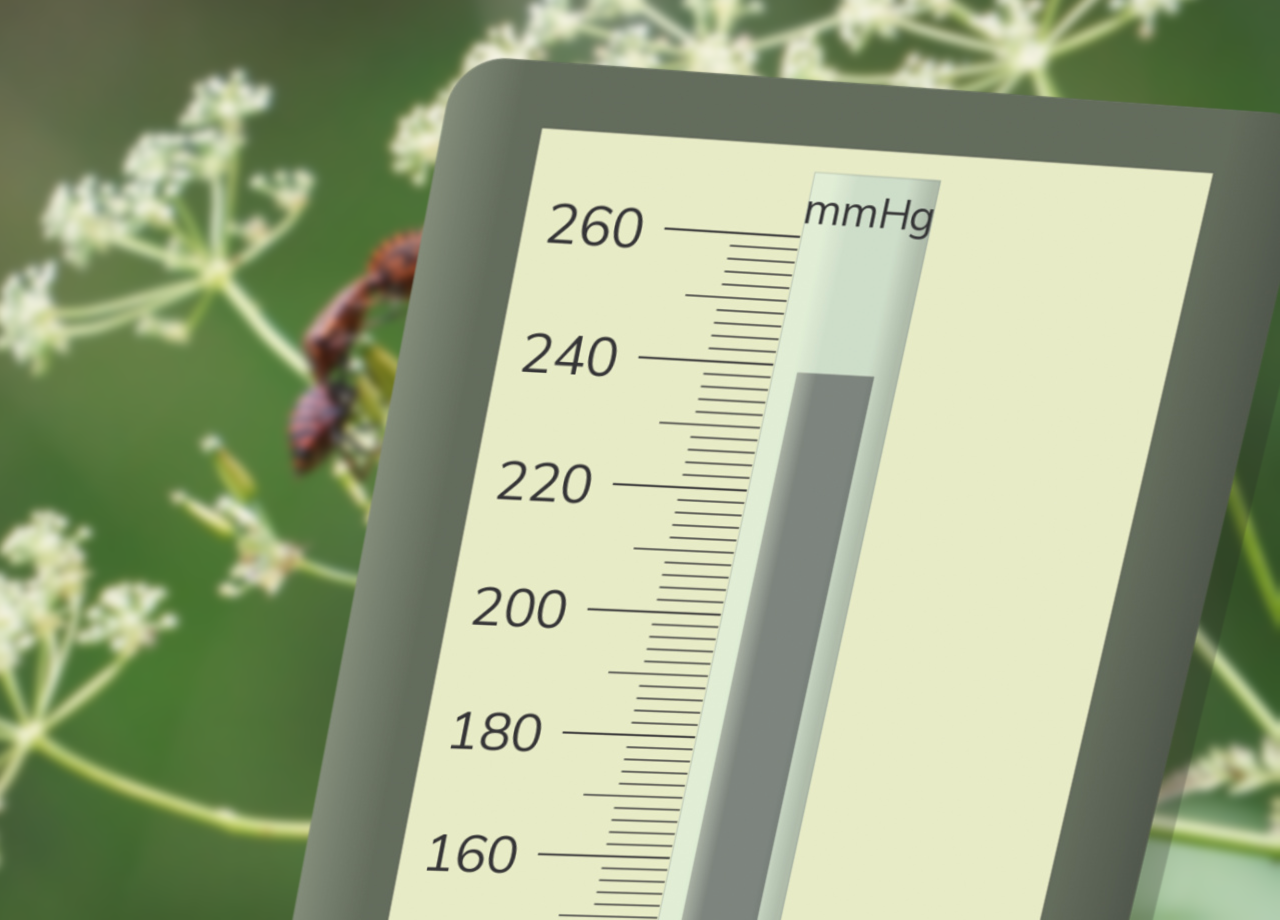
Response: 239 mmHg
